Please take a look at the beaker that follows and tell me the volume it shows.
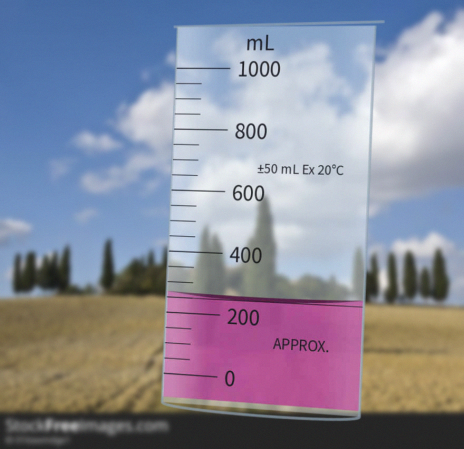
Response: 250 mL
